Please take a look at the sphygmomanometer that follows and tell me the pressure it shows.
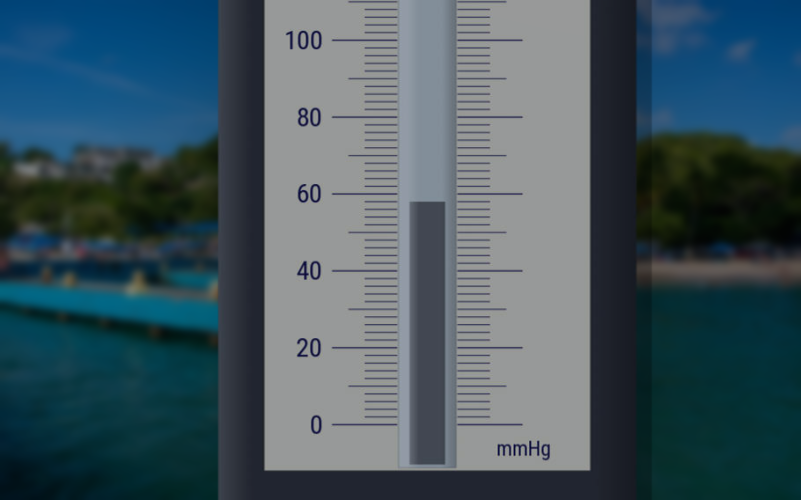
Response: 58 mmHg
